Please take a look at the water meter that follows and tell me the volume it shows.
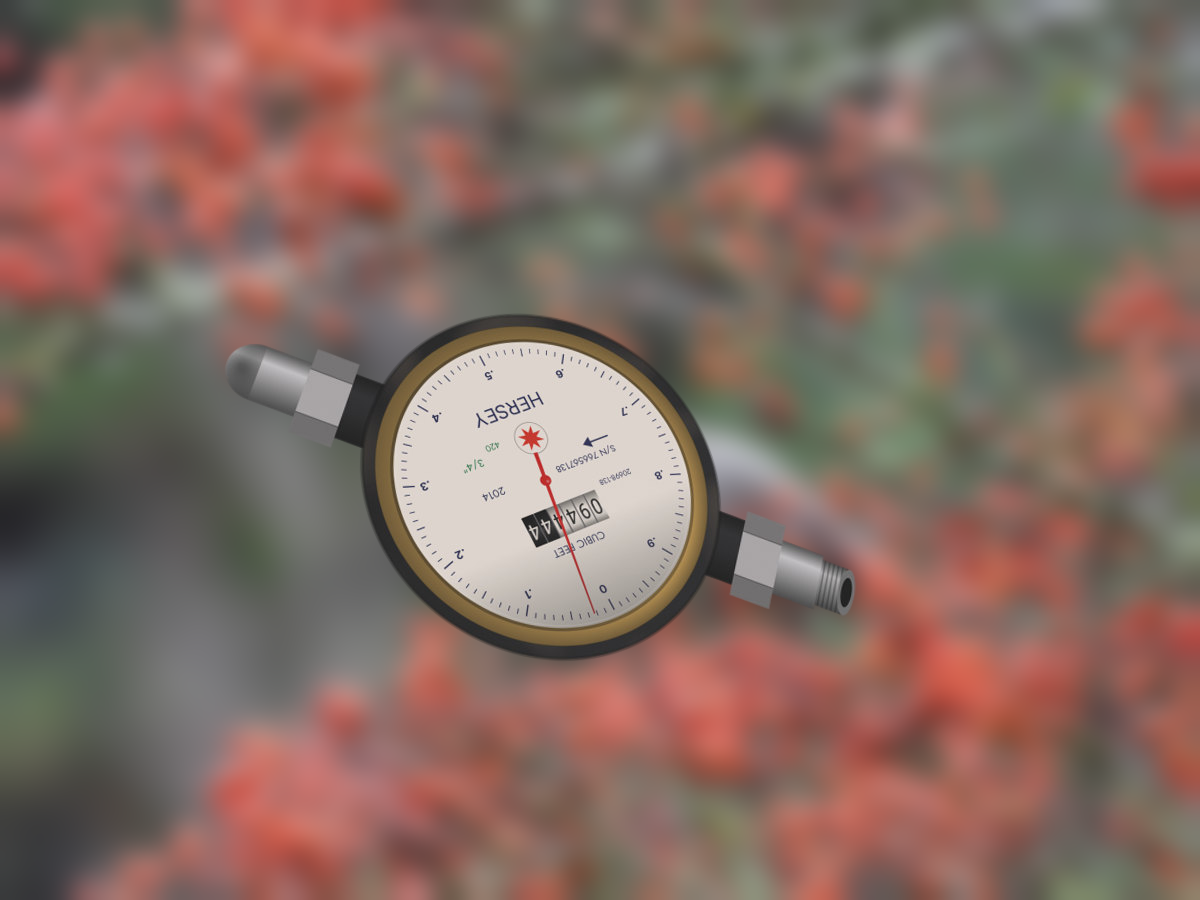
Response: 94444.02 ft³
